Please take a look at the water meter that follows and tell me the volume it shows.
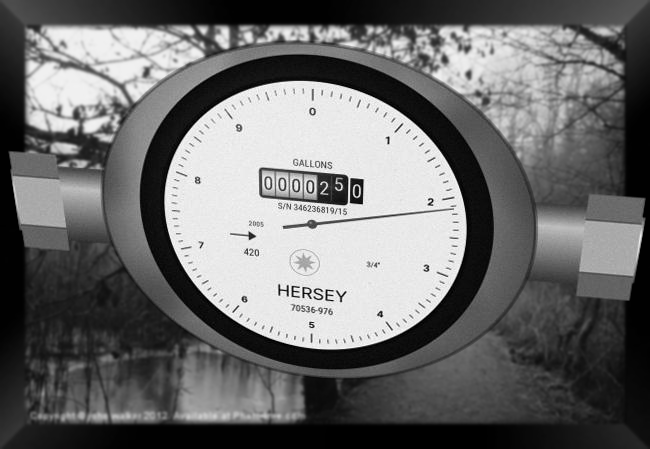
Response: 252.1 gal
